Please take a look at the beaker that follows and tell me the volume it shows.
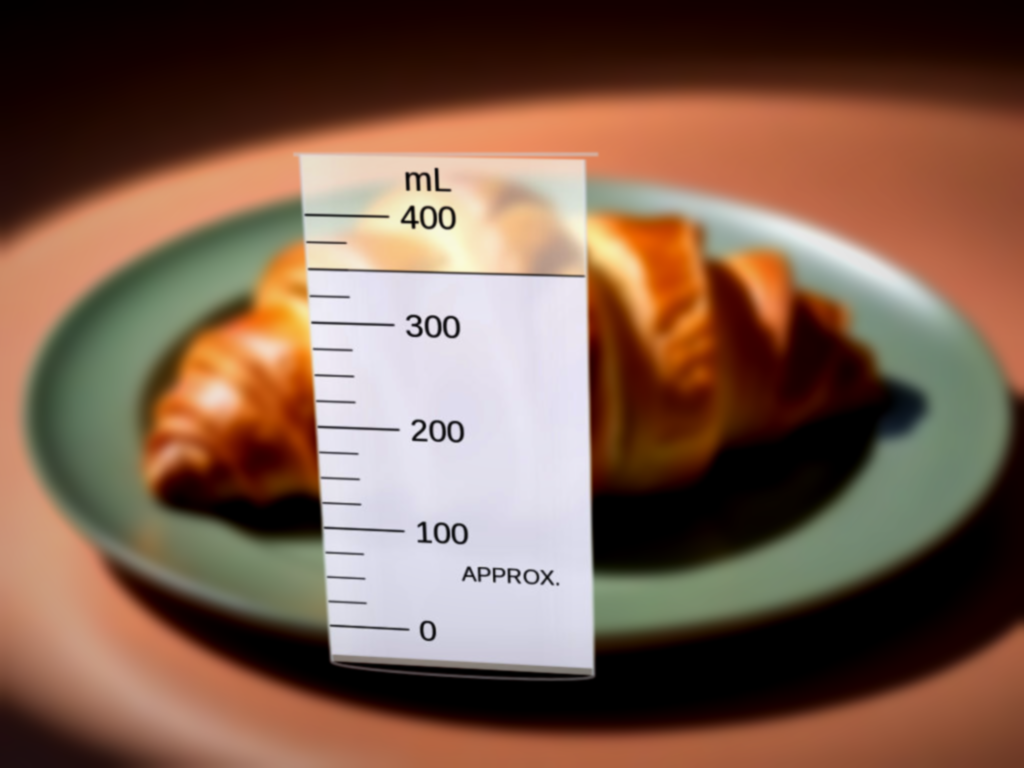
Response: 350 mL
